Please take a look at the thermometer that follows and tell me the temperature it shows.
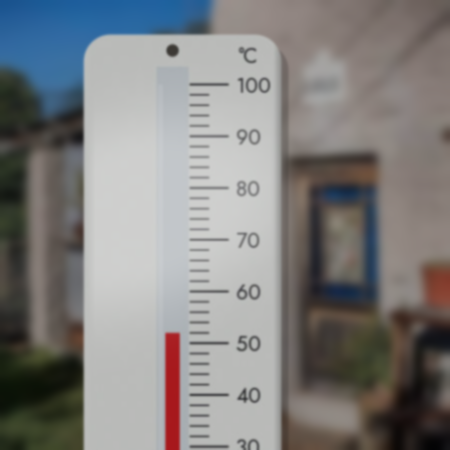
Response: 52 °C
